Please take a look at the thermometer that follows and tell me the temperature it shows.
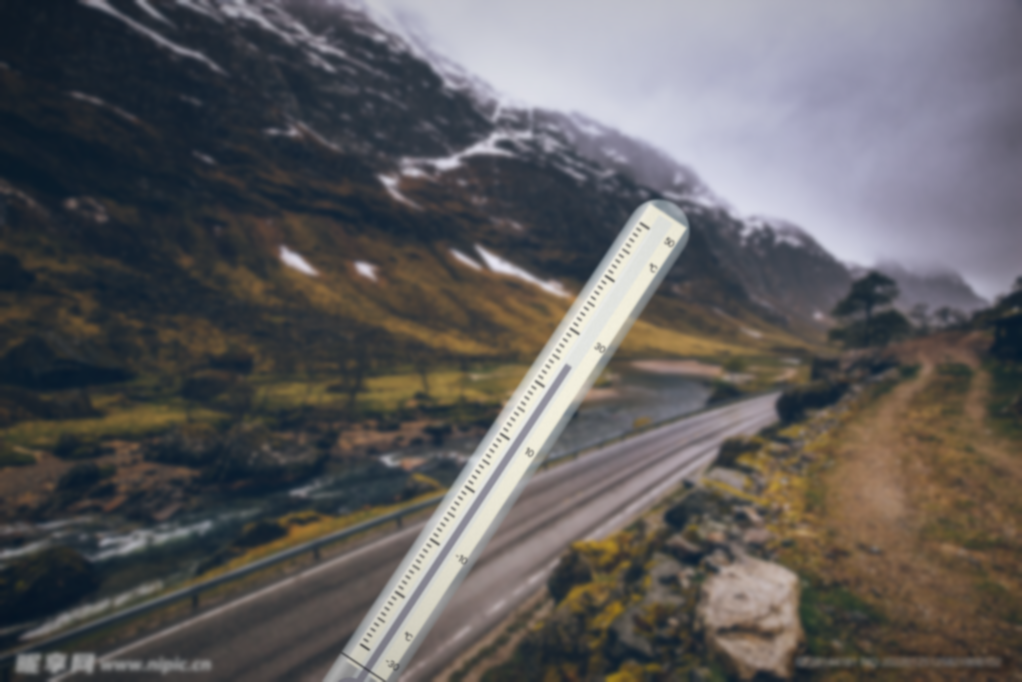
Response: 25 °C
